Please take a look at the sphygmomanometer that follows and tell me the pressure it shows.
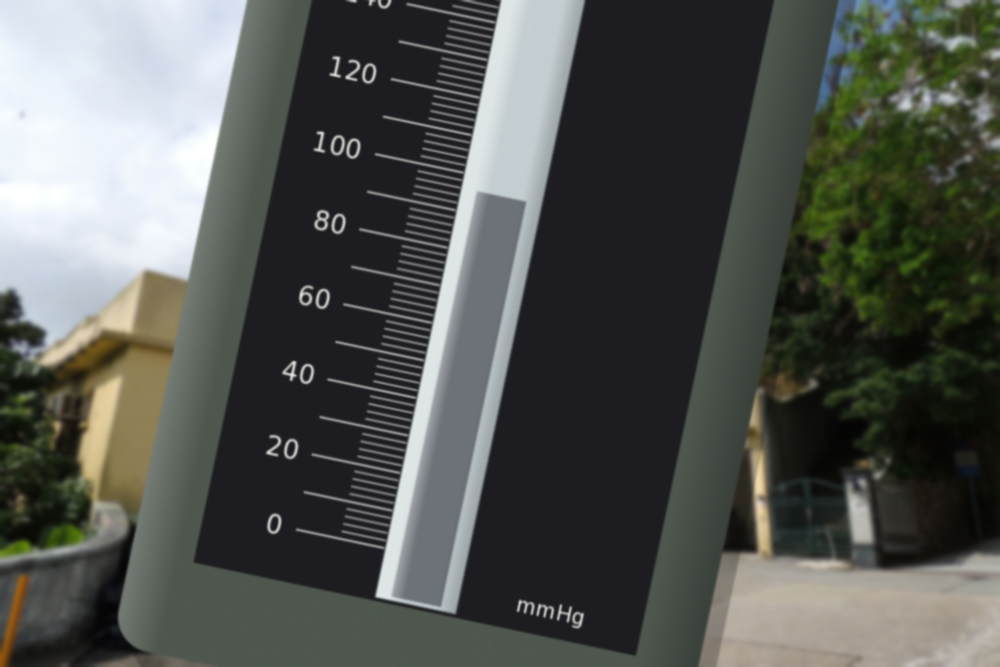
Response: 96 mmHg
